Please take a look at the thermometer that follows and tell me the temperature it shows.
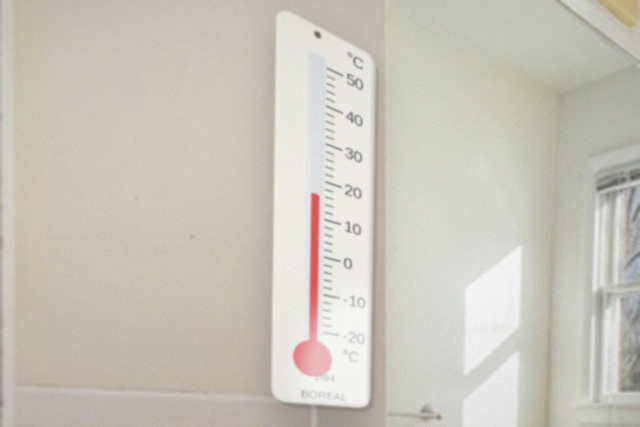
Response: 16 °C
